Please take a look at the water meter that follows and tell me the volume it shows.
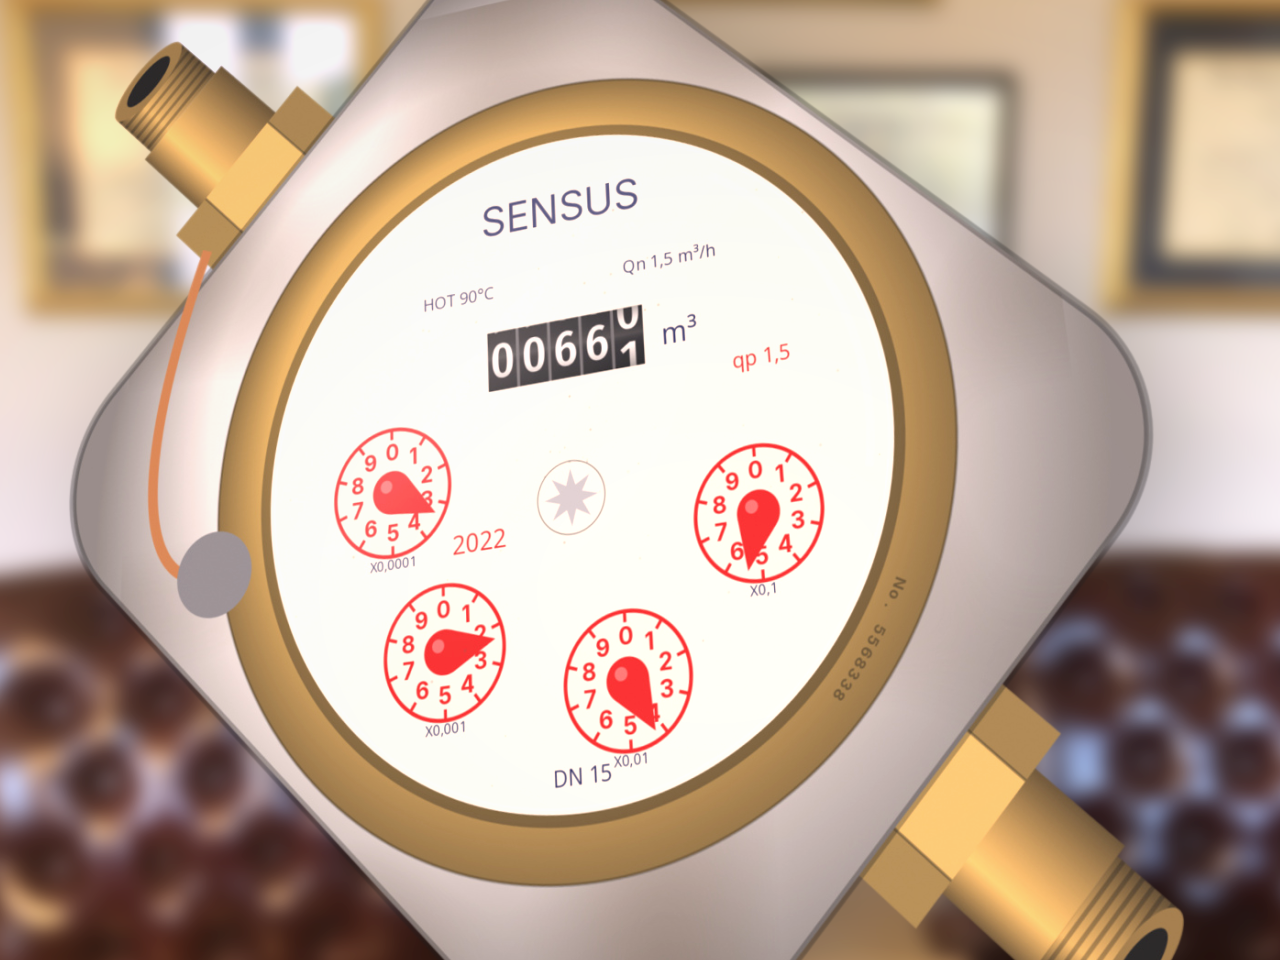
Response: 660.5423 m³
